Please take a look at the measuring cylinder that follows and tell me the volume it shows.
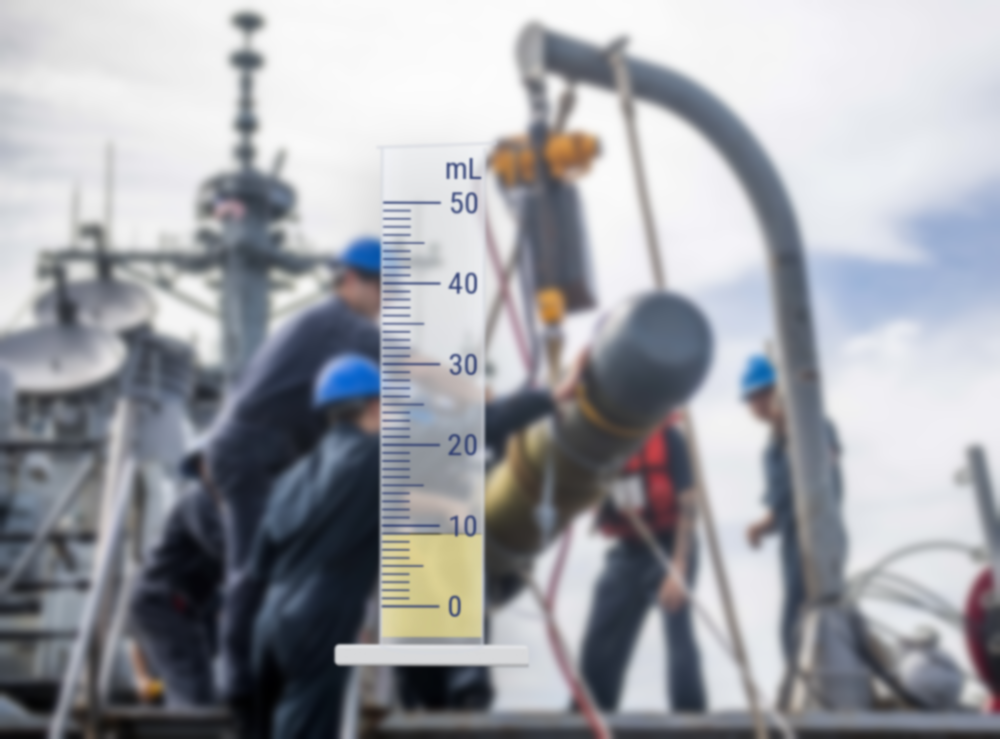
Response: 9 mL
